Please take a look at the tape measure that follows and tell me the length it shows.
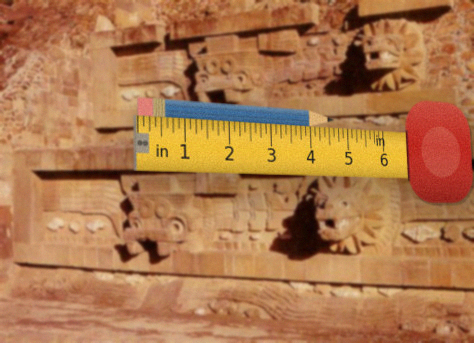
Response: 4.625 in
